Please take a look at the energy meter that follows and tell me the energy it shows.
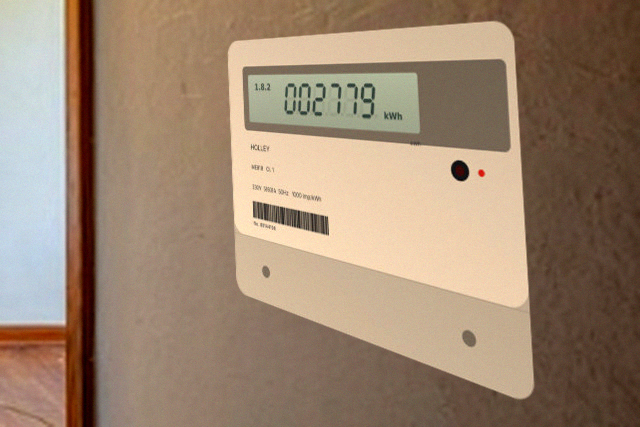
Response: 2779 kWh
